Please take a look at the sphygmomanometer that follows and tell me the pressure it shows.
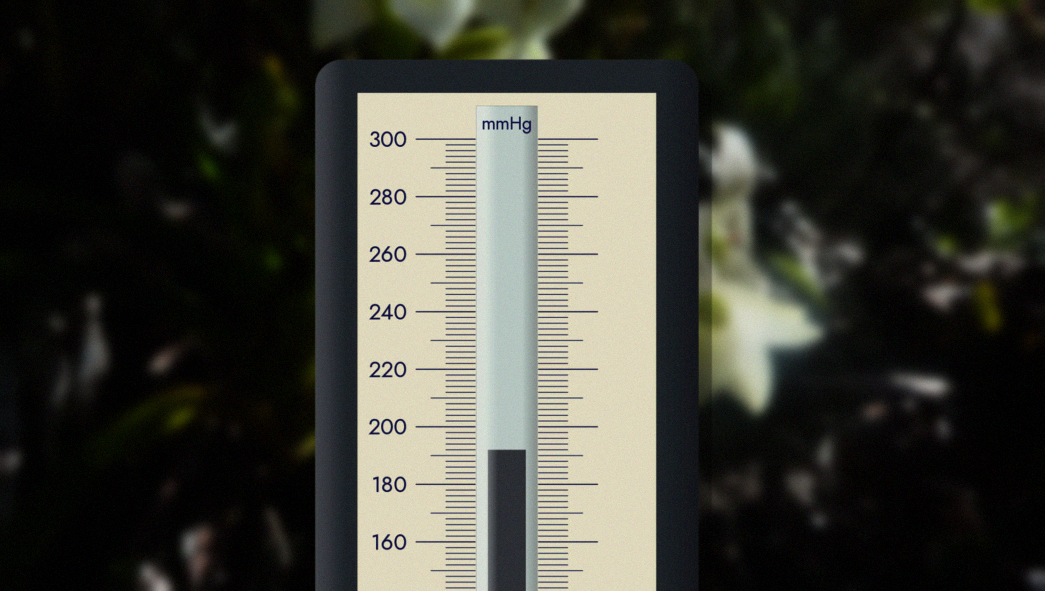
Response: 192 mmHg
